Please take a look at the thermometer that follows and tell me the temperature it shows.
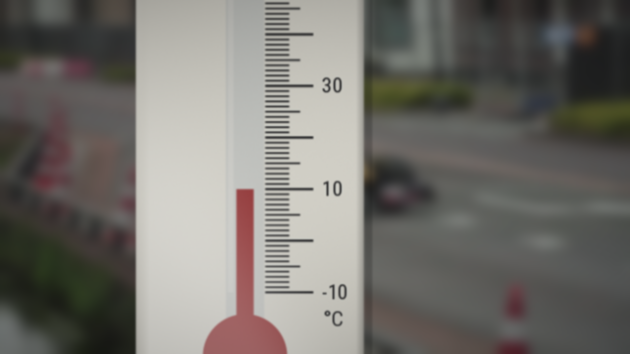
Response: 10 °C
